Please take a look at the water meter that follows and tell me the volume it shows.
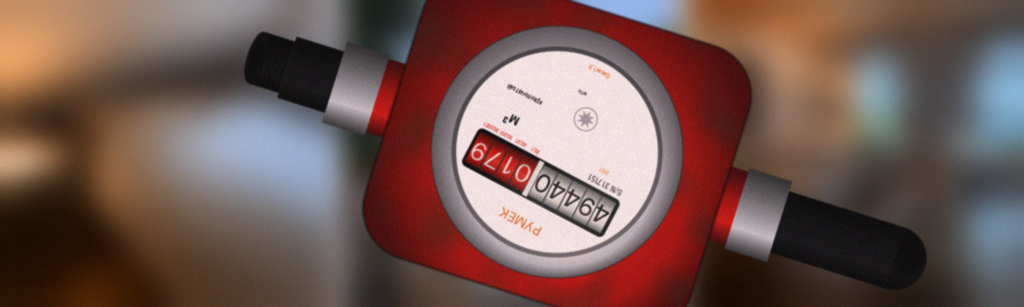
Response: 49440.0179 m³
